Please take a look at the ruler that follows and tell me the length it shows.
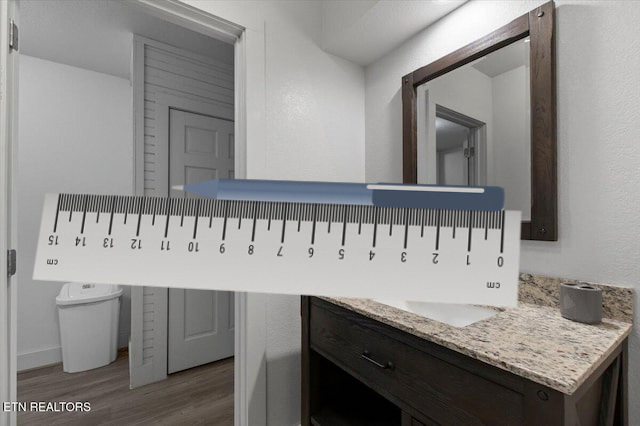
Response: 11 cm
